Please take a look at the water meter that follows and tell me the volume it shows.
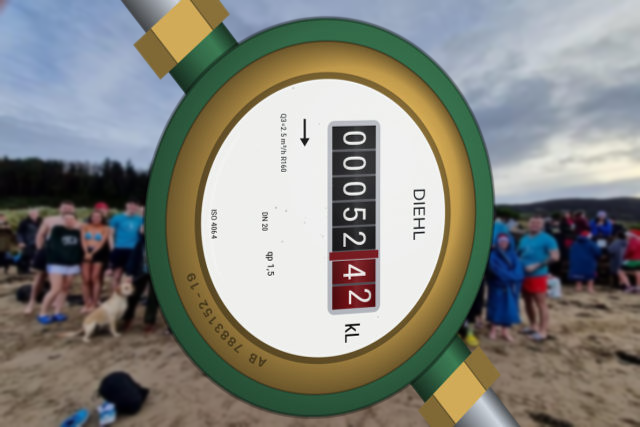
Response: 52.42 kL
